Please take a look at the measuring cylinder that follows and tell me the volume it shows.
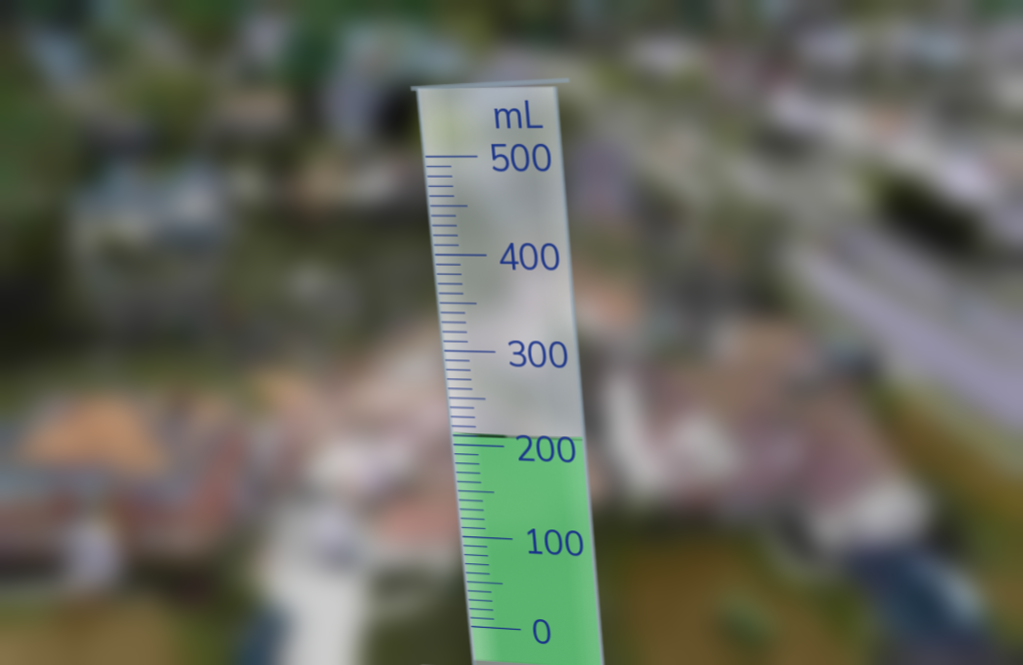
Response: 210 mL
